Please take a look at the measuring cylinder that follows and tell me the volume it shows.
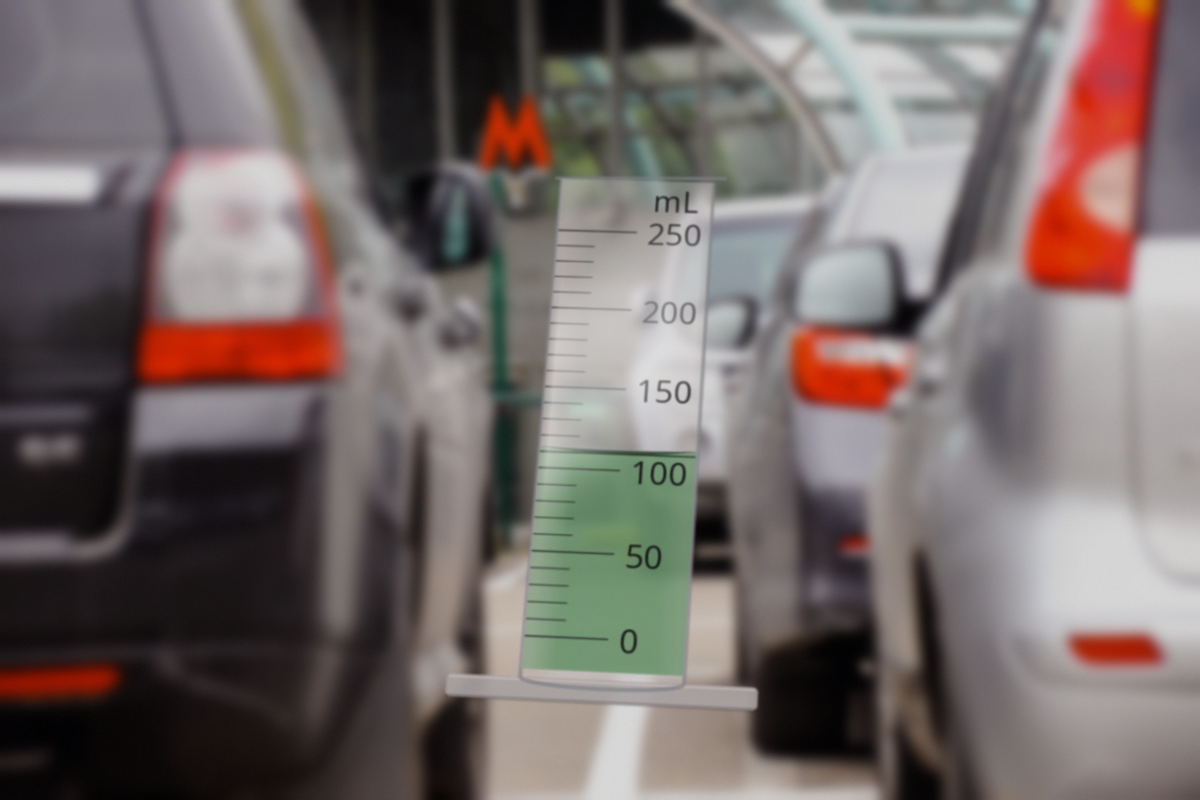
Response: 110 mL
